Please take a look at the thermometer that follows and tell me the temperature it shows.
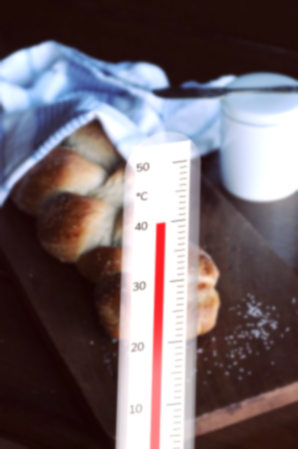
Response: 40 °C
